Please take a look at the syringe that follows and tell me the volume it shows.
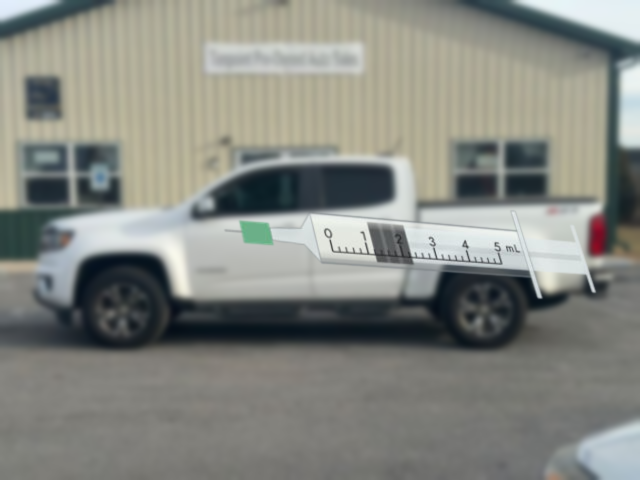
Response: 1.2 mL
